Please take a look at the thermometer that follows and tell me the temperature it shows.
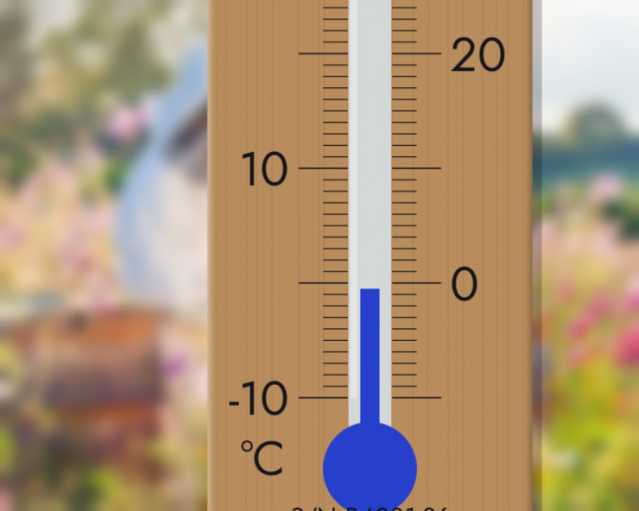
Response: -0.5 °C
